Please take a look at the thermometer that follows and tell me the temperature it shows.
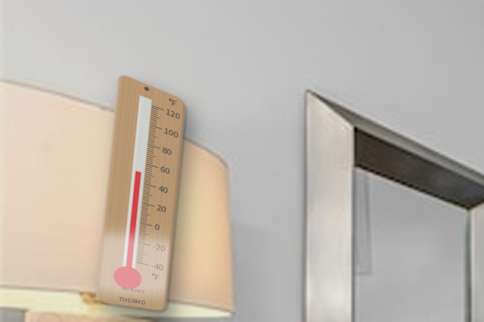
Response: 50 °F
